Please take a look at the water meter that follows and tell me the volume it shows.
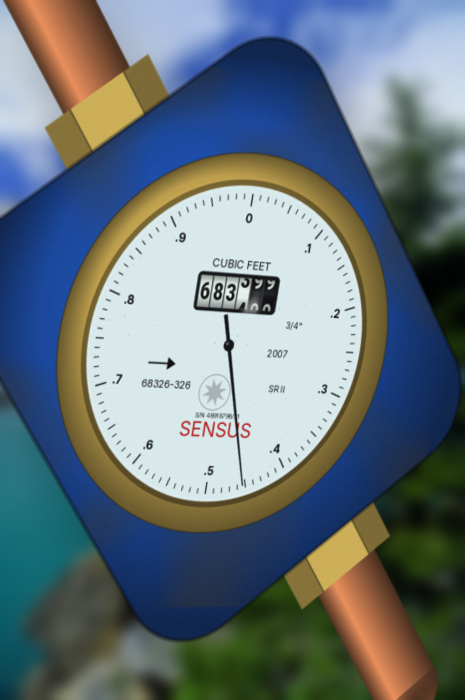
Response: 683399.45 ft³
